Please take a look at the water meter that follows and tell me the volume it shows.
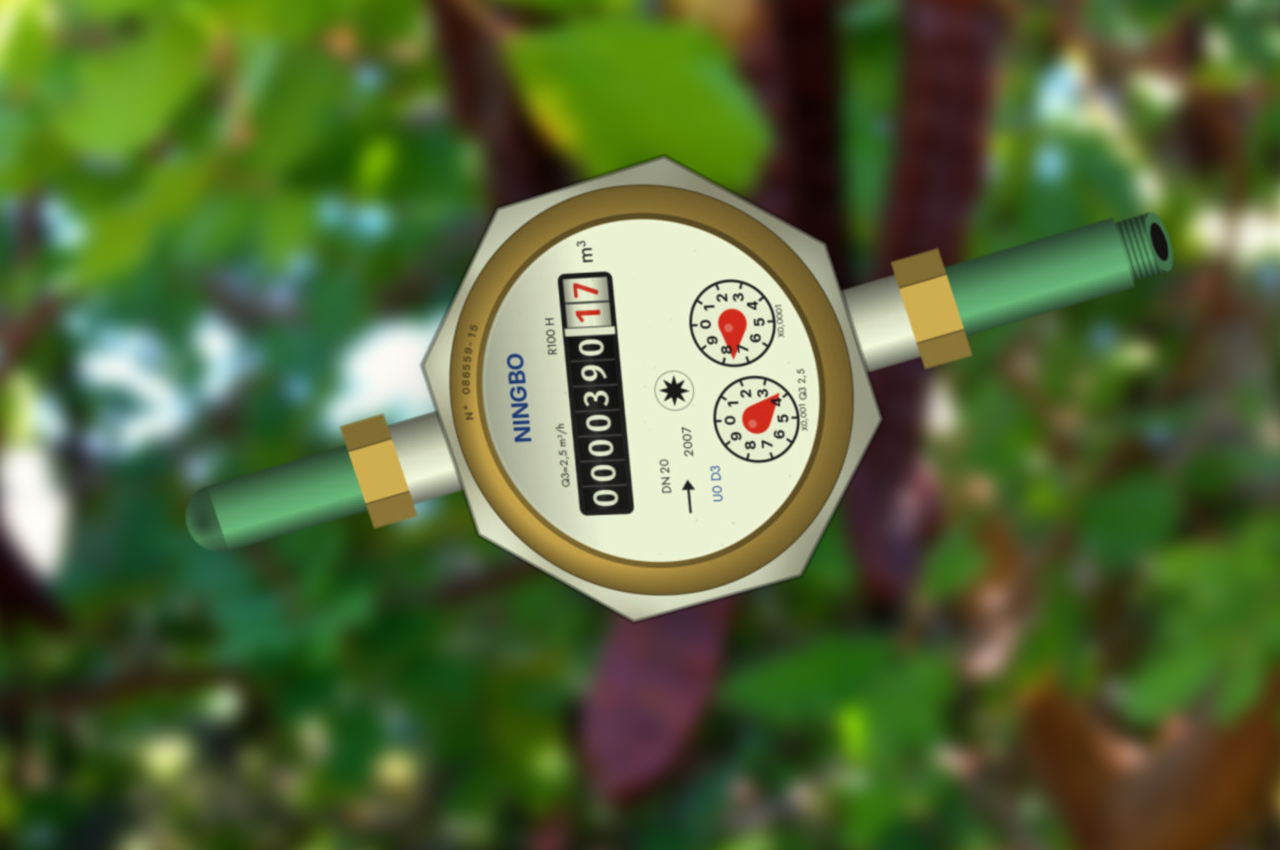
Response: 390.1737 m³
